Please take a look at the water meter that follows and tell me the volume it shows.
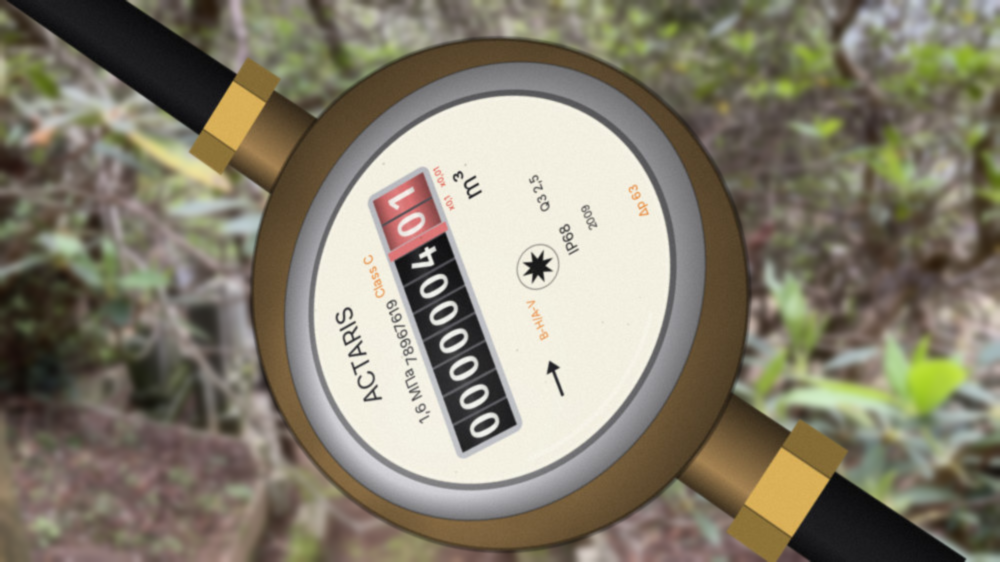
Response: 4.01 m³
